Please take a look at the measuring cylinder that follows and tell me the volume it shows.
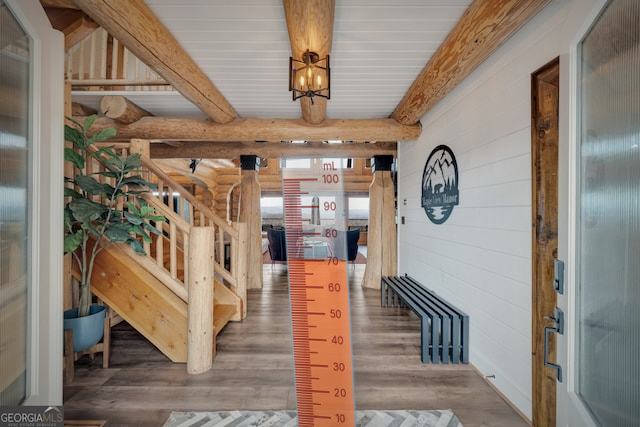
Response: 70 mL
